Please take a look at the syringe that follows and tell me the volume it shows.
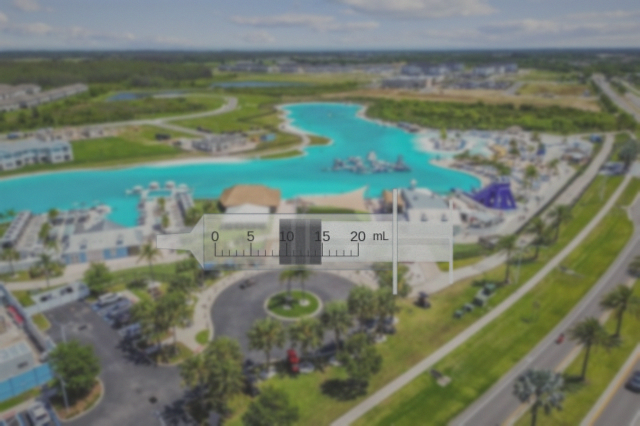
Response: 9 mL
